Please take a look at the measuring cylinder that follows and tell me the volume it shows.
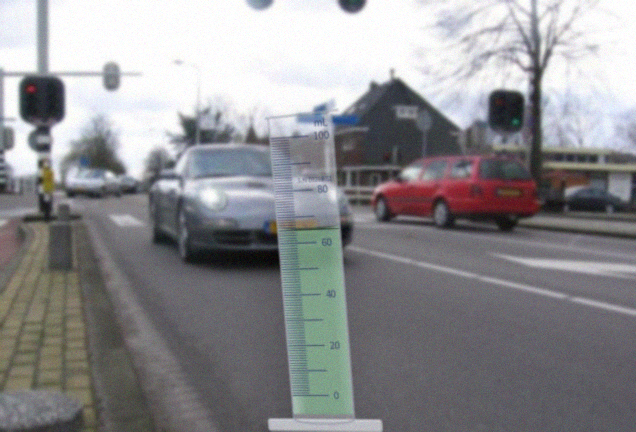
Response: 65 mL
